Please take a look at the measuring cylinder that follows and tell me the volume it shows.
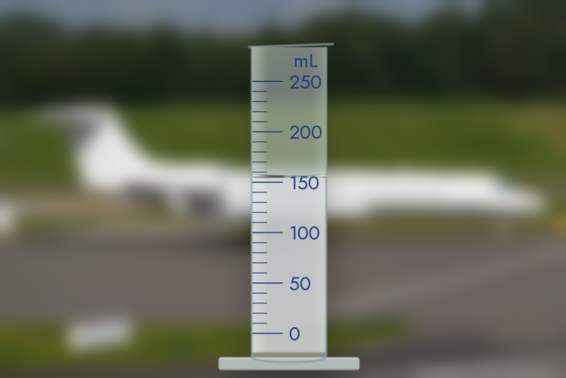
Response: 155 mL
